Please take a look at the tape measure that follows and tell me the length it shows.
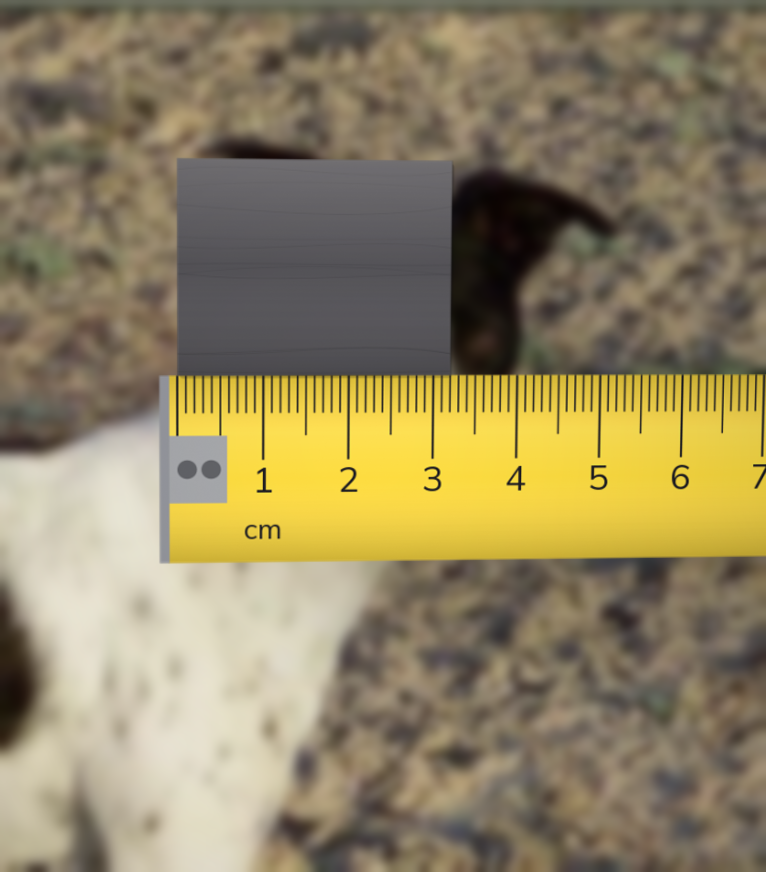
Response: 3.2 cm
